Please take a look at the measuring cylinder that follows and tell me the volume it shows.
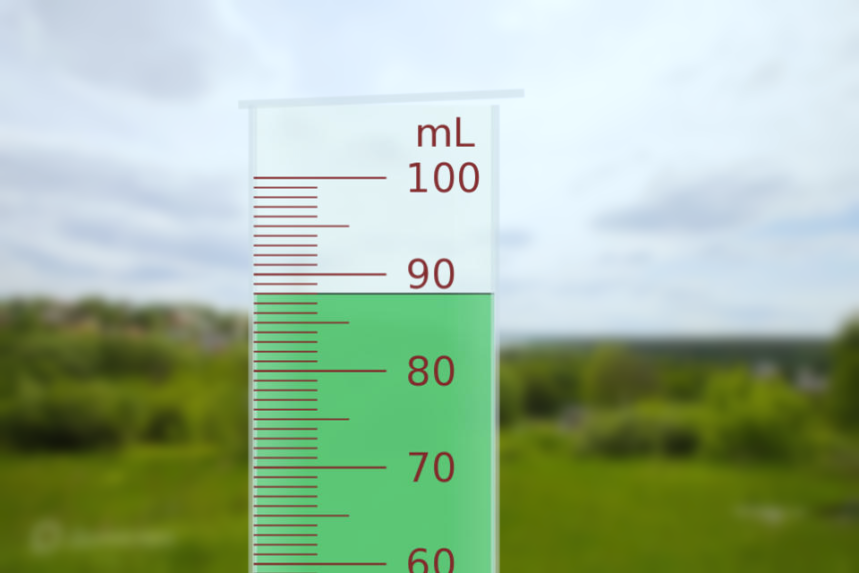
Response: 88 mL
